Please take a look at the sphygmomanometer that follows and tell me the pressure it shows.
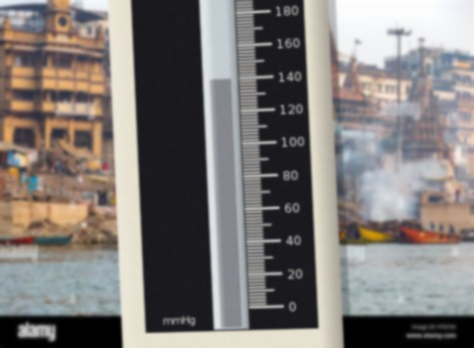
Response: 140 mmHg
